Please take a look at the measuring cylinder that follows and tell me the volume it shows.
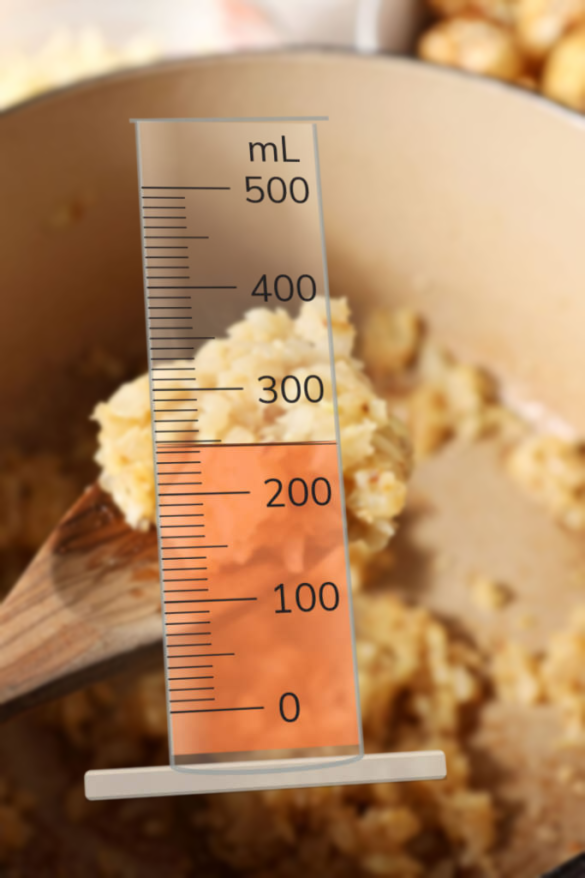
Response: 245 mL
